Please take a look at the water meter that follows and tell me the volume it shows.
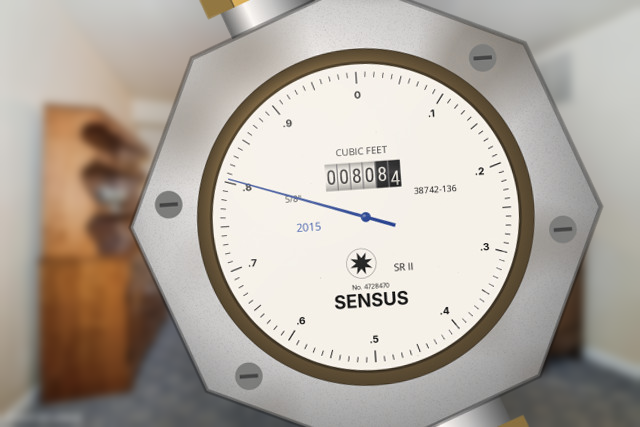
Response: 8083.80 ft³
